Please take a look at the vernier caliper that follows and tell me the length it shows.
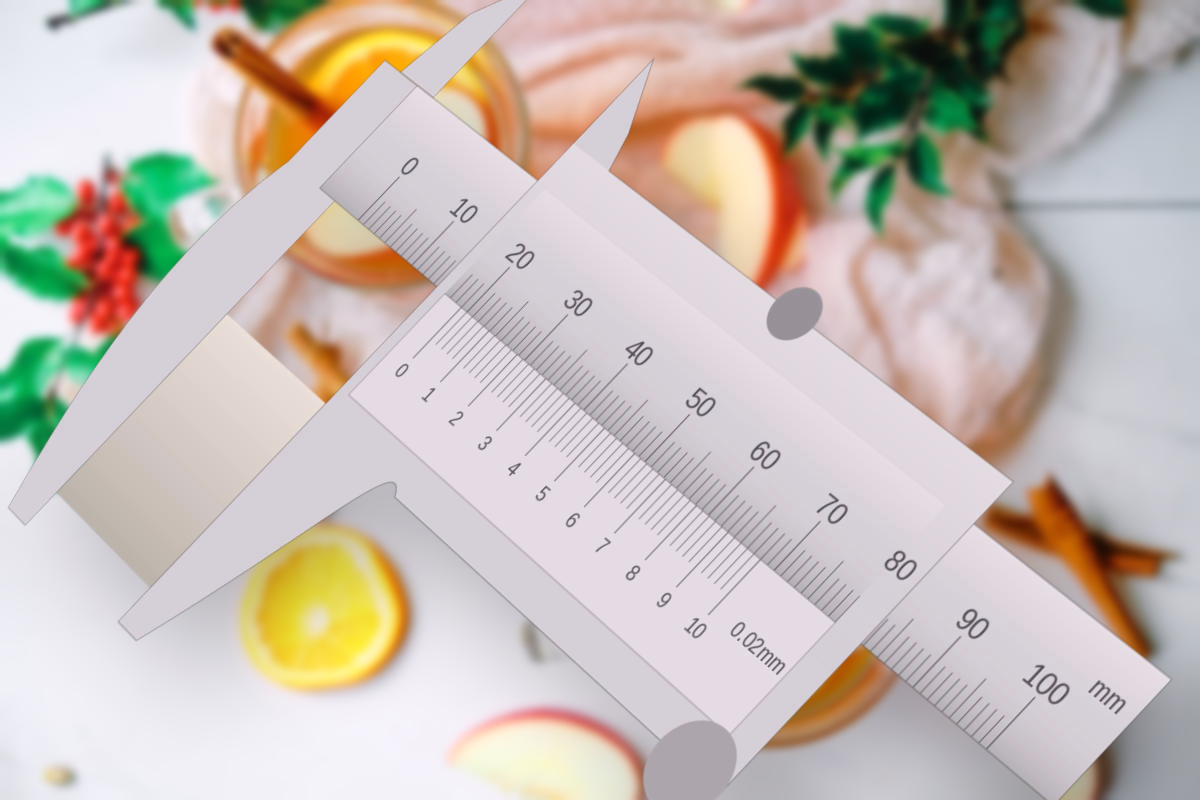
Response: 19.0 mm
